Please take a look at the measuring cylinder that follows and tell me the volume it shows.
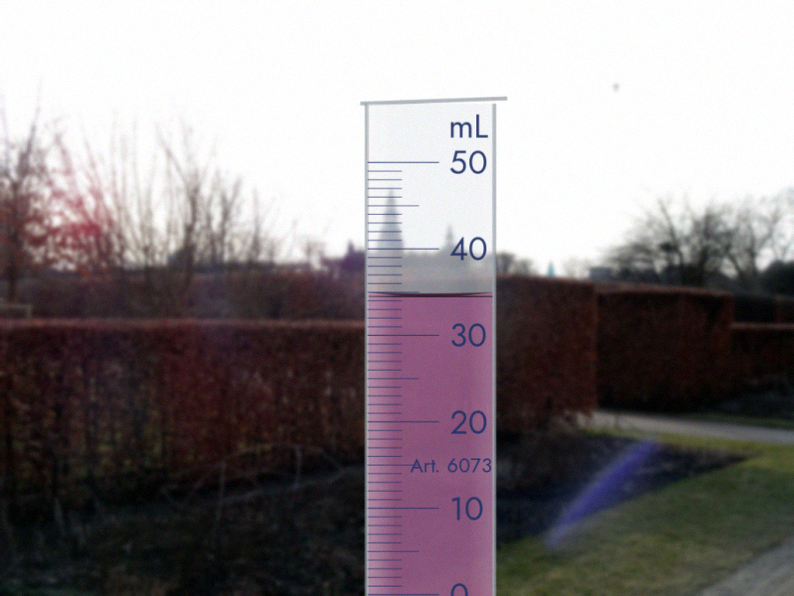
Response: 34.5 mL
